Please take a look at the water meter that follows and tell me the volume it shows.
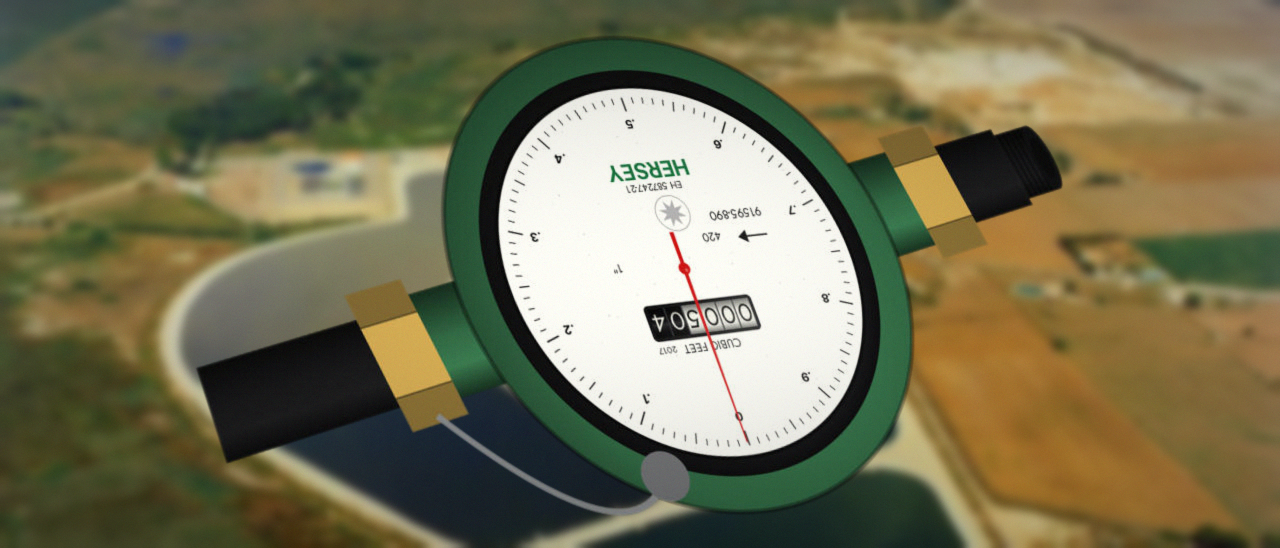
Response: 504.00 ft³
